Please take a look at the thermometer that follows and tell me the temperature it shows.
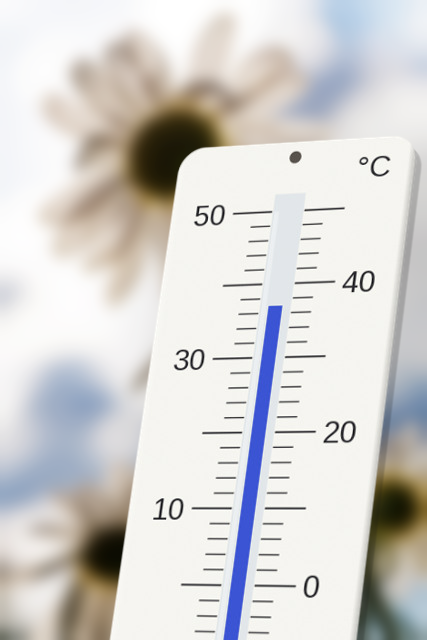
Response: 37 °C
